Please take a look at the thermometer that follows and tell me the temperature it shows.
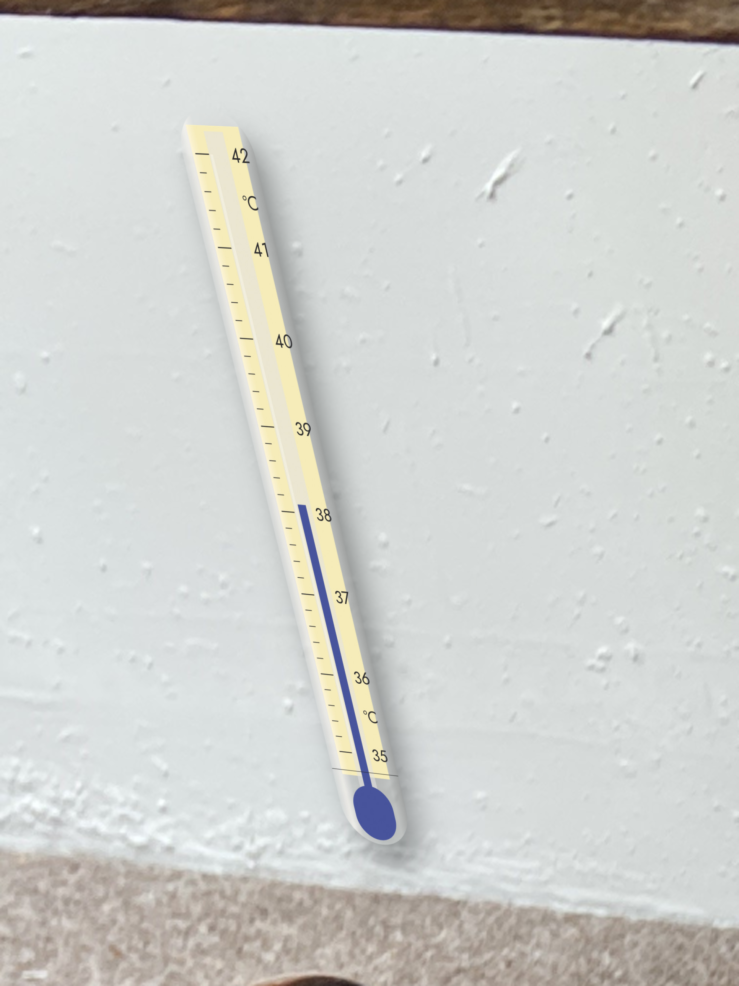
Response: 38.1 °C
